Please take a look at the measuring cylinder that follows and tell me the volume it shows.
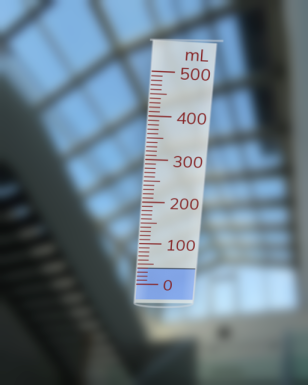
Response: 40 mL
